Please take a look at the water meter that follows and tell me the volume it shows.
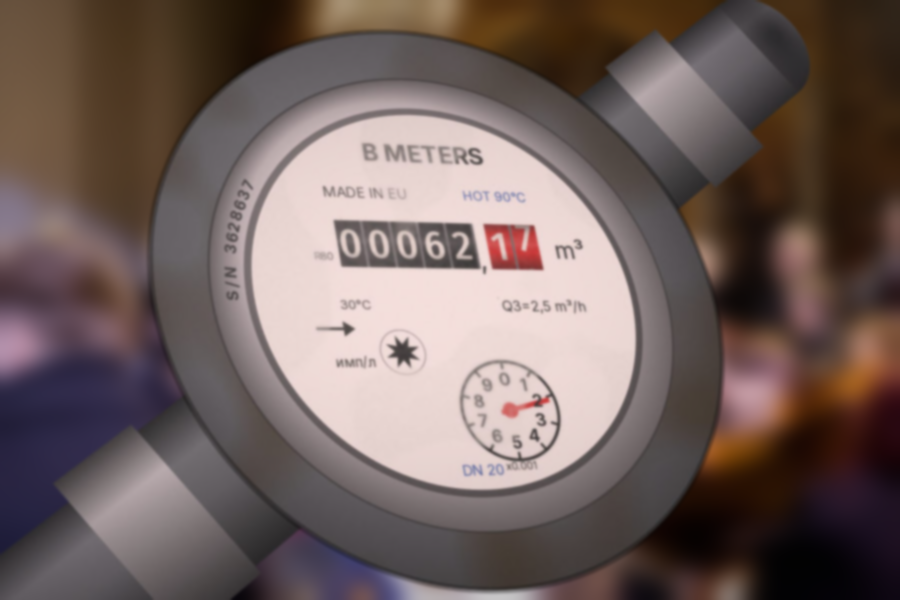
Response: 62.172 m³
